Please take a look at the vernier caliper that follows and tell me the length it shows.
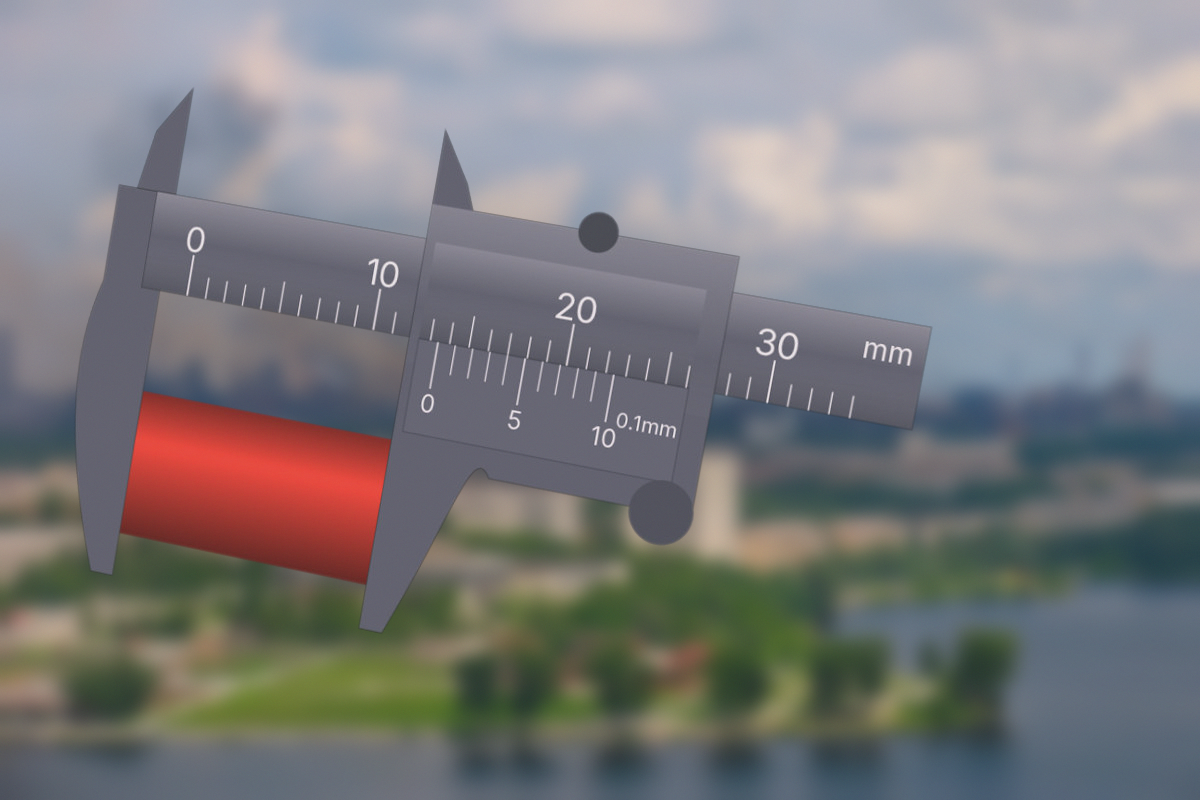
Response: 13.4 mm
